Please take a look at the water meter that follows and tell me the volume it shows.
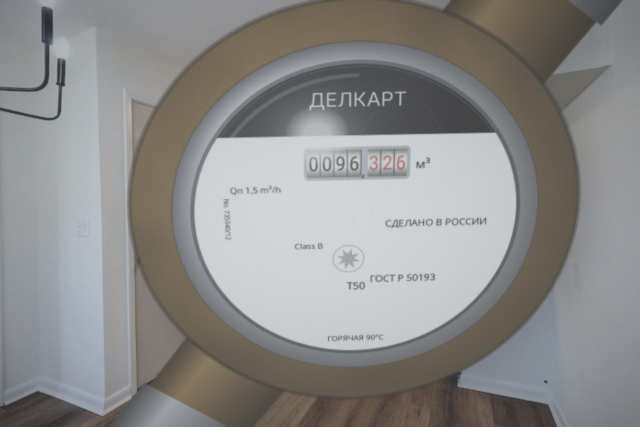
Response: 96.326 m³
